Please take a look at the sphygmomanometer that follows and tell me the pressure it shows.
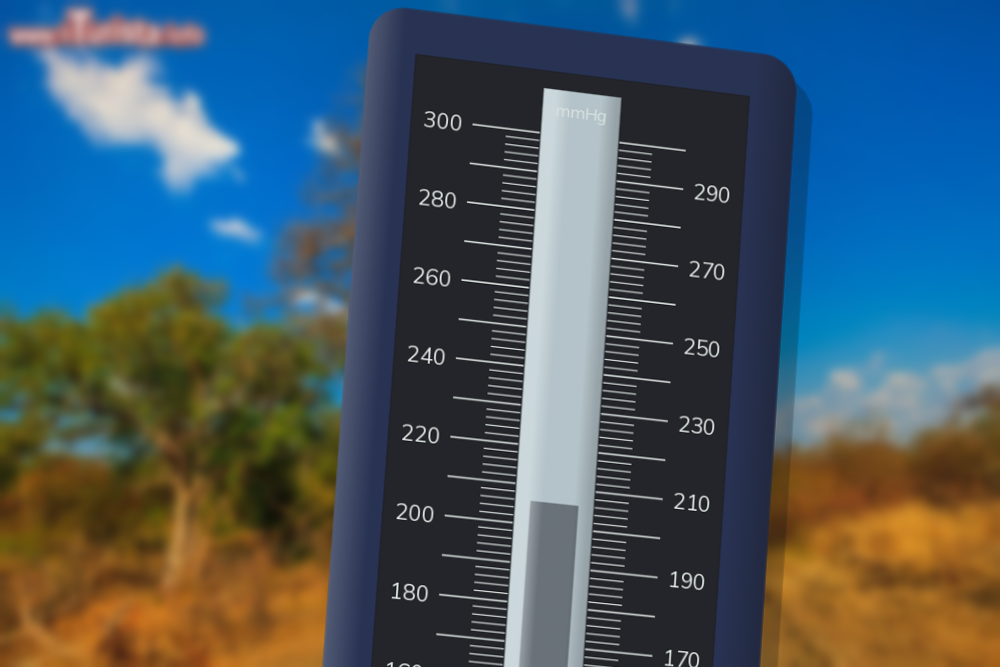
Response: 206 mmHg
